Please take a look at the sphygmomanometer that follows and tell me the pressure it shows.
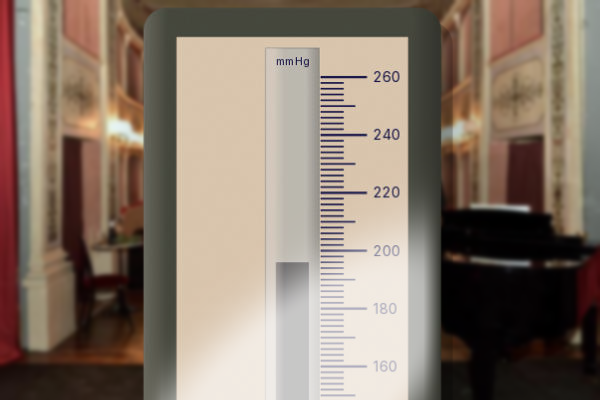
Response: 196 mmHg
